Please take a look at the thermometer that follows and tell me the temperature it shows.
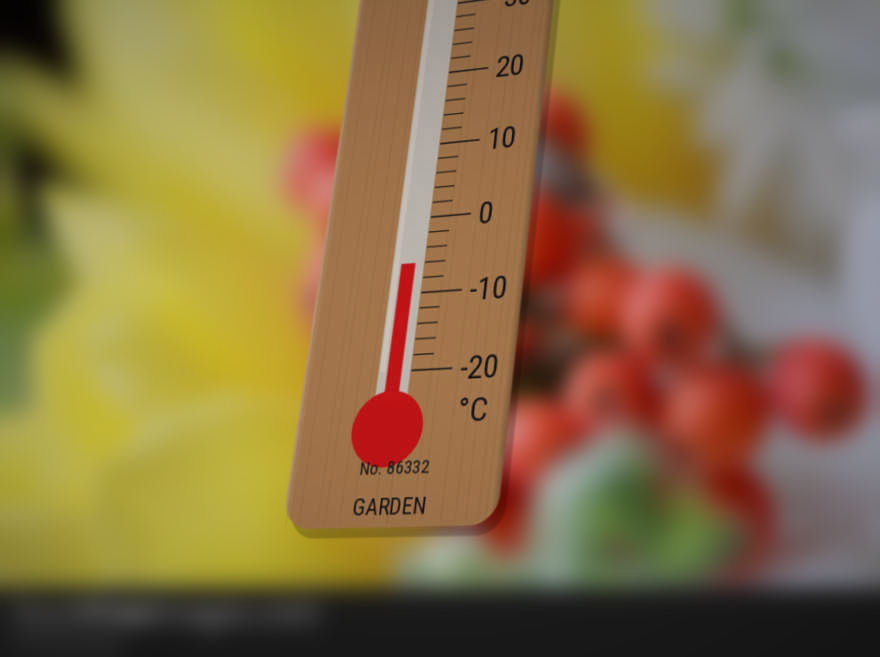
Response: -6 °C
